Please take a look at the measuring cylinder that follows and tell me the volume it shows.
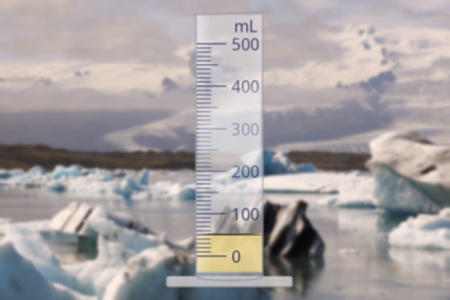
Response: 50 mL
